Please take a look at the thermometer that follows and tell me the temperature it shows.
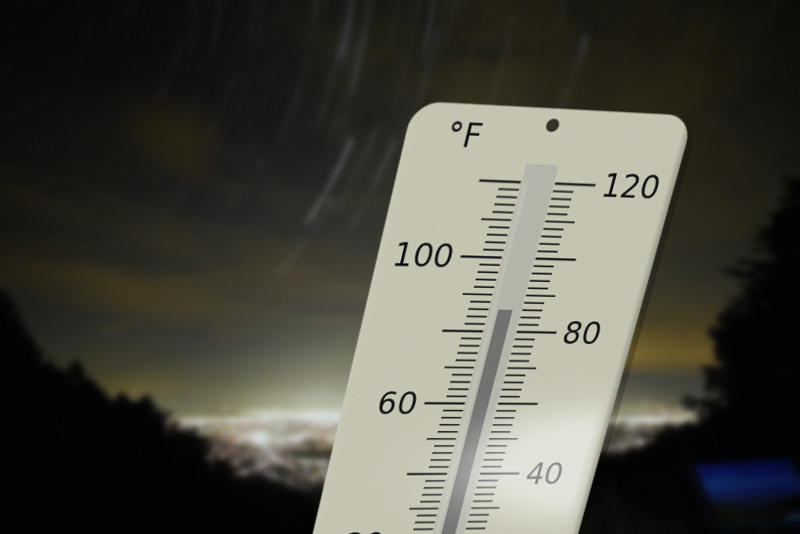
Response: 86 °F
